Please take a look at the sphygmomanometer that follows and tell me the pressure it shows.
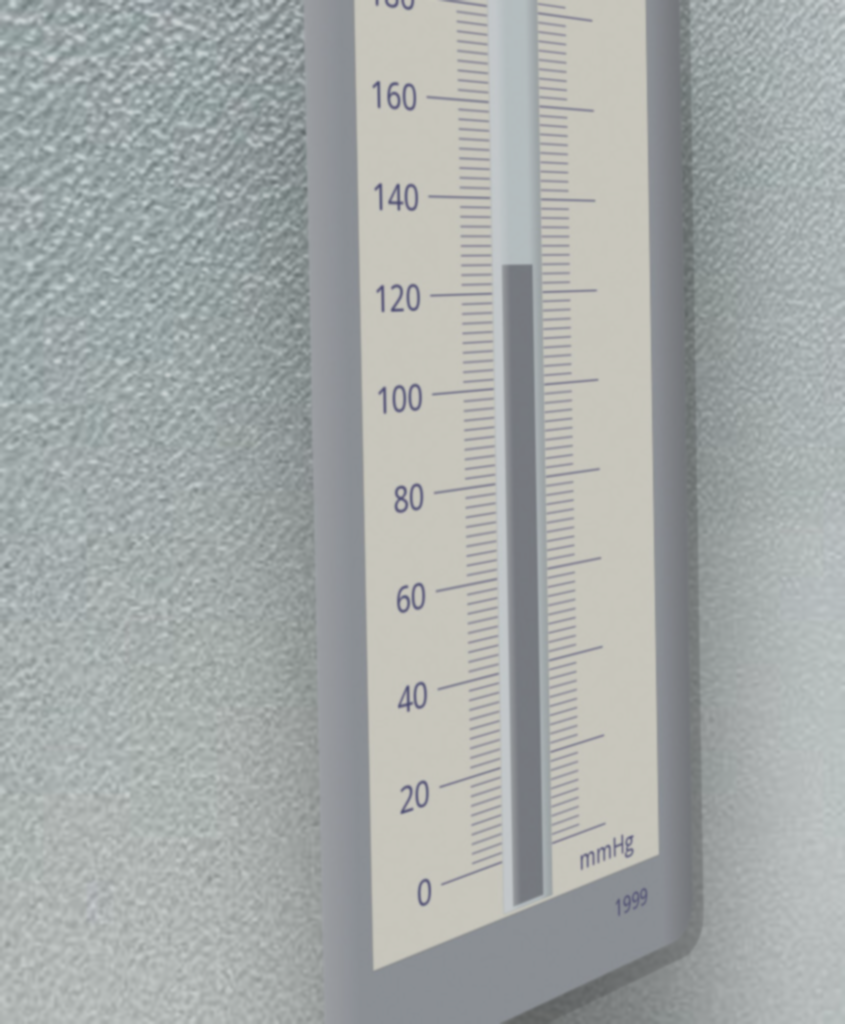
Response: 126 mmHg
